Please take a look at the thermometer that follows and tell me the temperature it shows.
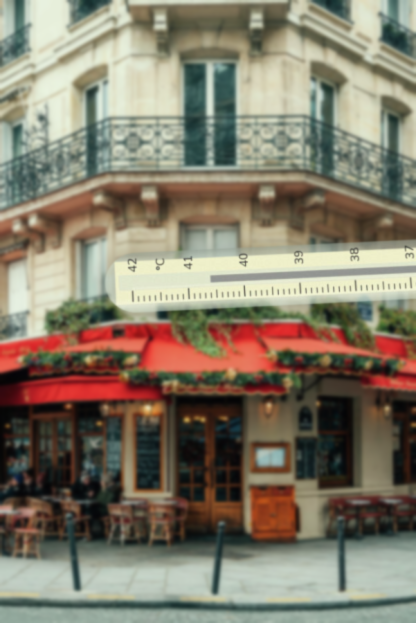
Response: 40.6 °C
